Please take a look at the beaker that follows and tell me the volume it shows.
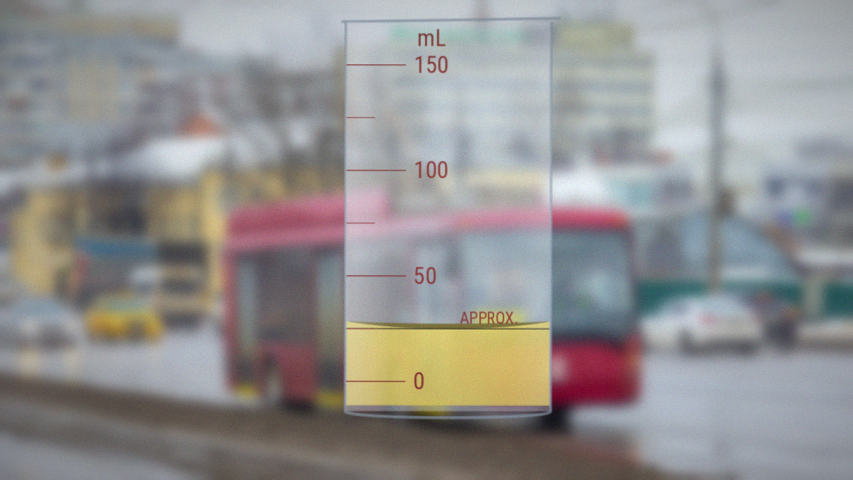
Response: 25 mL
